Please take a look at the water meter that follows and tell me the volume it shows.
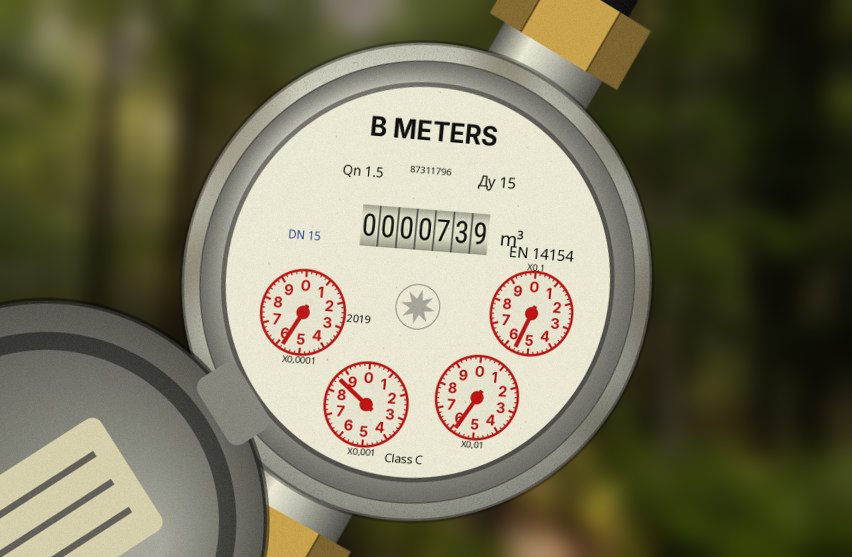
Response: 739.5585 m³
